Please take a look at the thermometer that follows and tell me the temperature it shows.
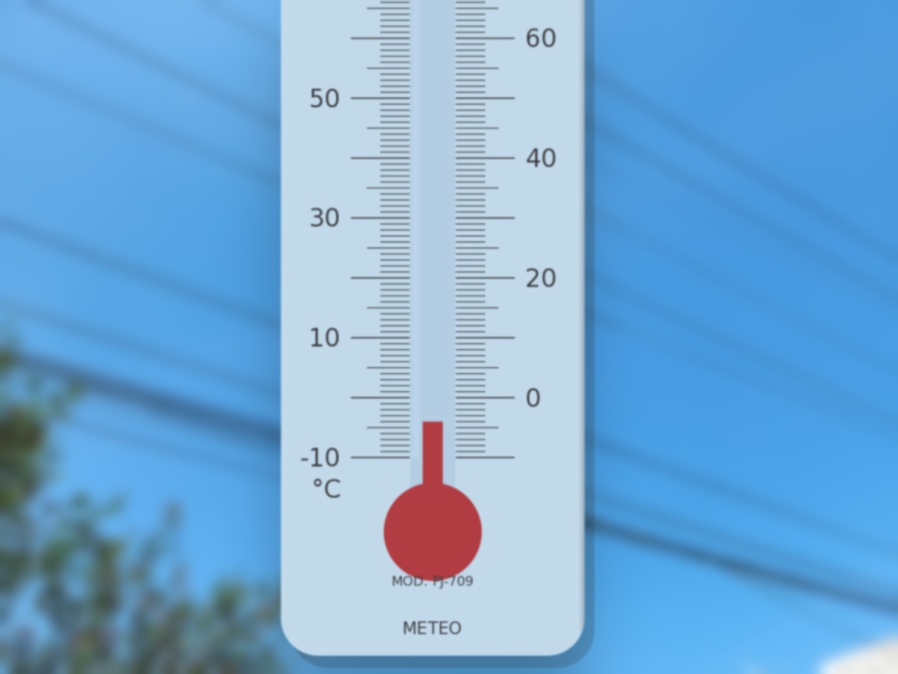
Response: -4 °C
